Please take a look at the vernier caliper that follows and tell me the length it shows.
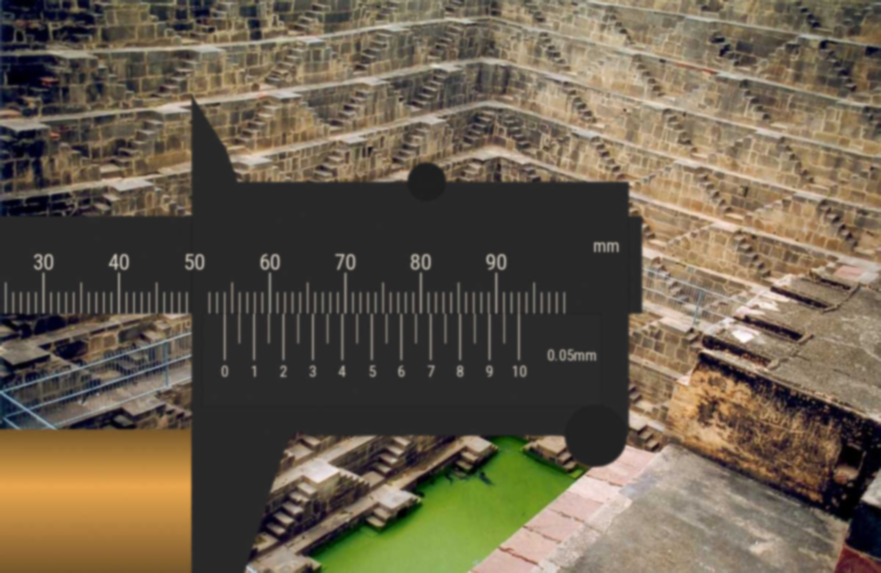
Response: 54.0 mm
